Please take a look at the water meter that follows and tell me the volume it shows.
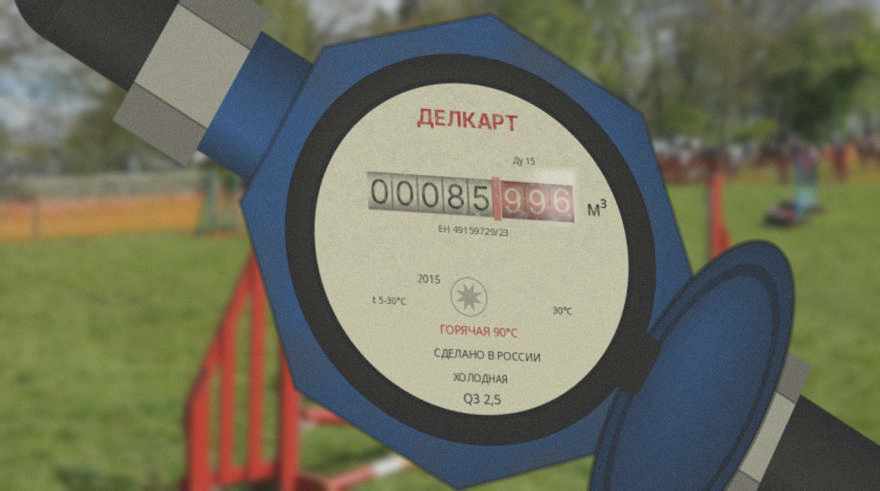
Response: 85.996 m³
